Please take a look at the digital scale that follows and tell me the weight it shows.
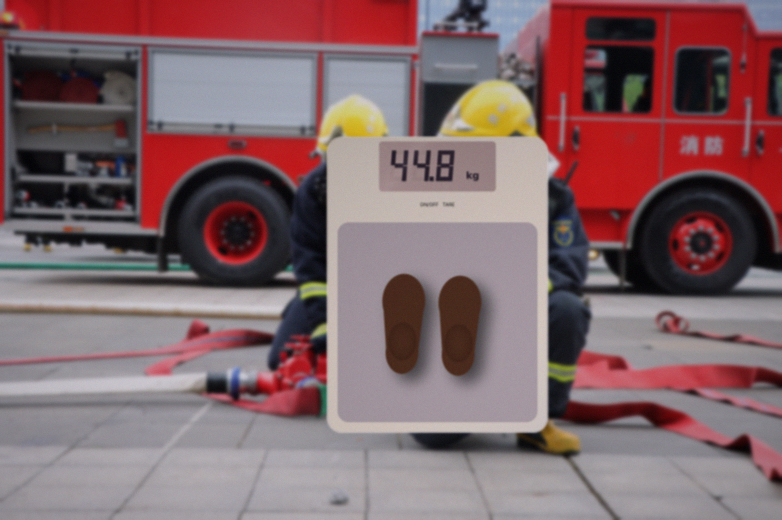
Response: 44.8 kg
